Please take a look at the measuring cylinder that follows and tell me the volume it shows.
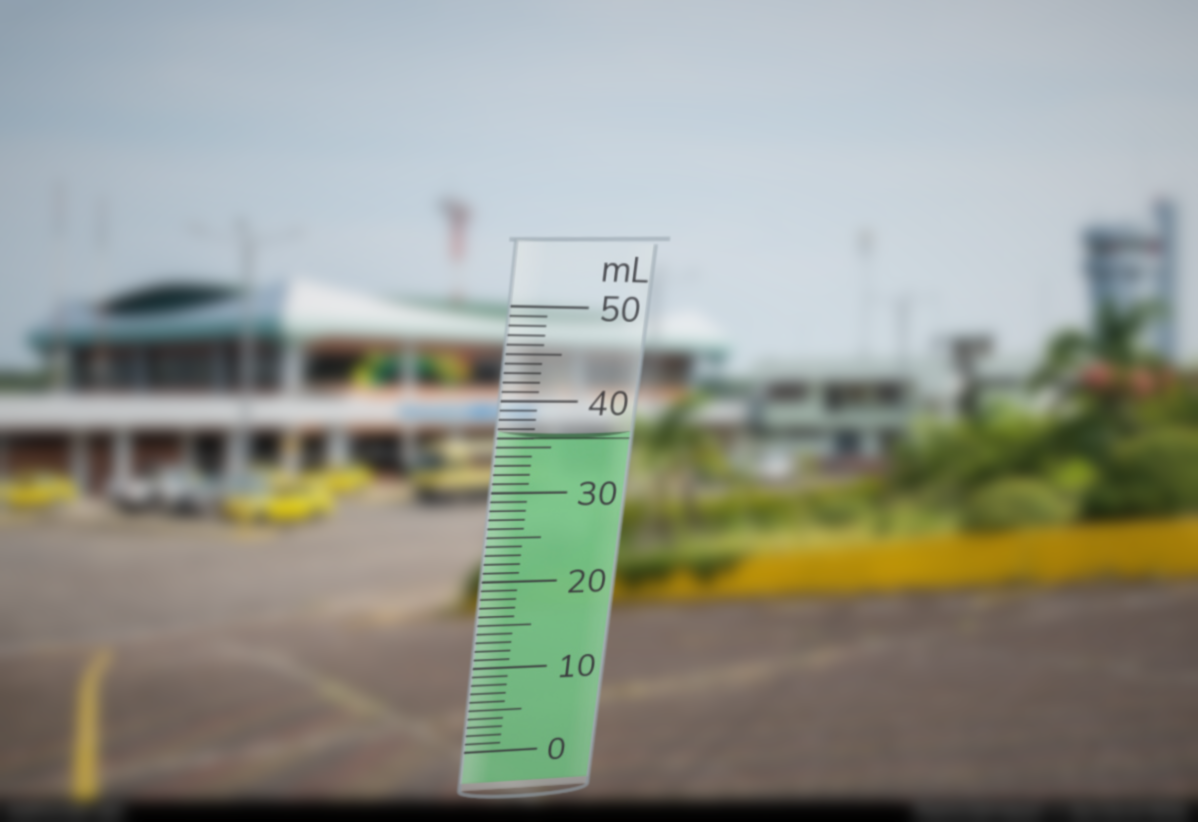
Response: 36 mL
